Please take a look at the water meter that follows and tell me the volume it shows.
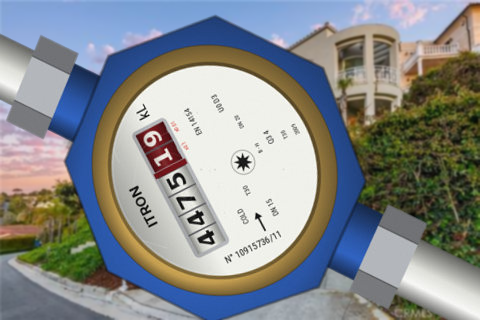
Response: 4475.19 kL
